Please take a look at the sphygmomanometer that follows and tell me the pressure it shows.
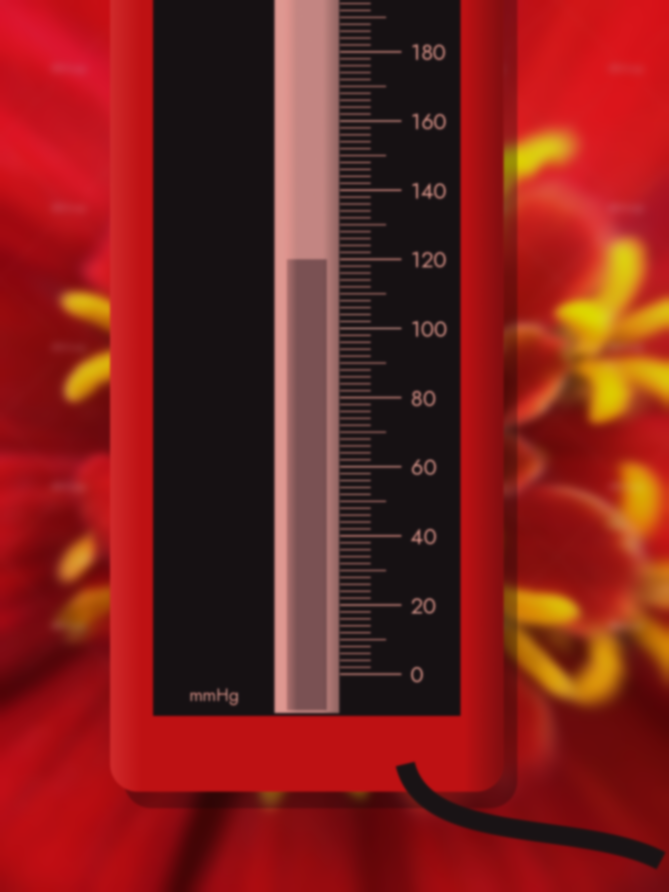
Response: 120 mmHg
